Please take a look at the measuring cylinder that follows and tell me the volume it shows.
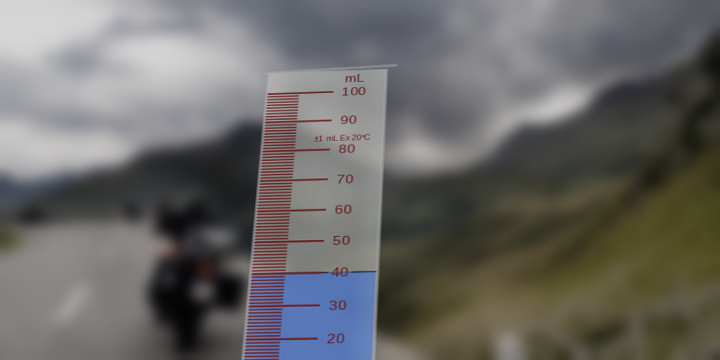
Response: 40 mL
